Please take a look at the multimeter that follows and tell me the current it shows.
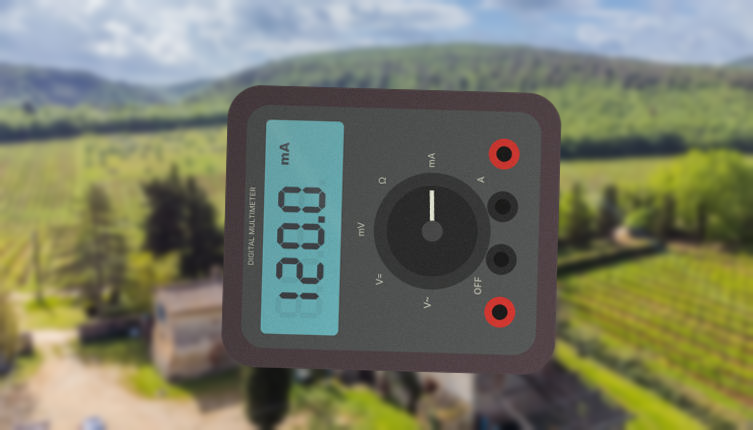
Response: 120.0 mA
